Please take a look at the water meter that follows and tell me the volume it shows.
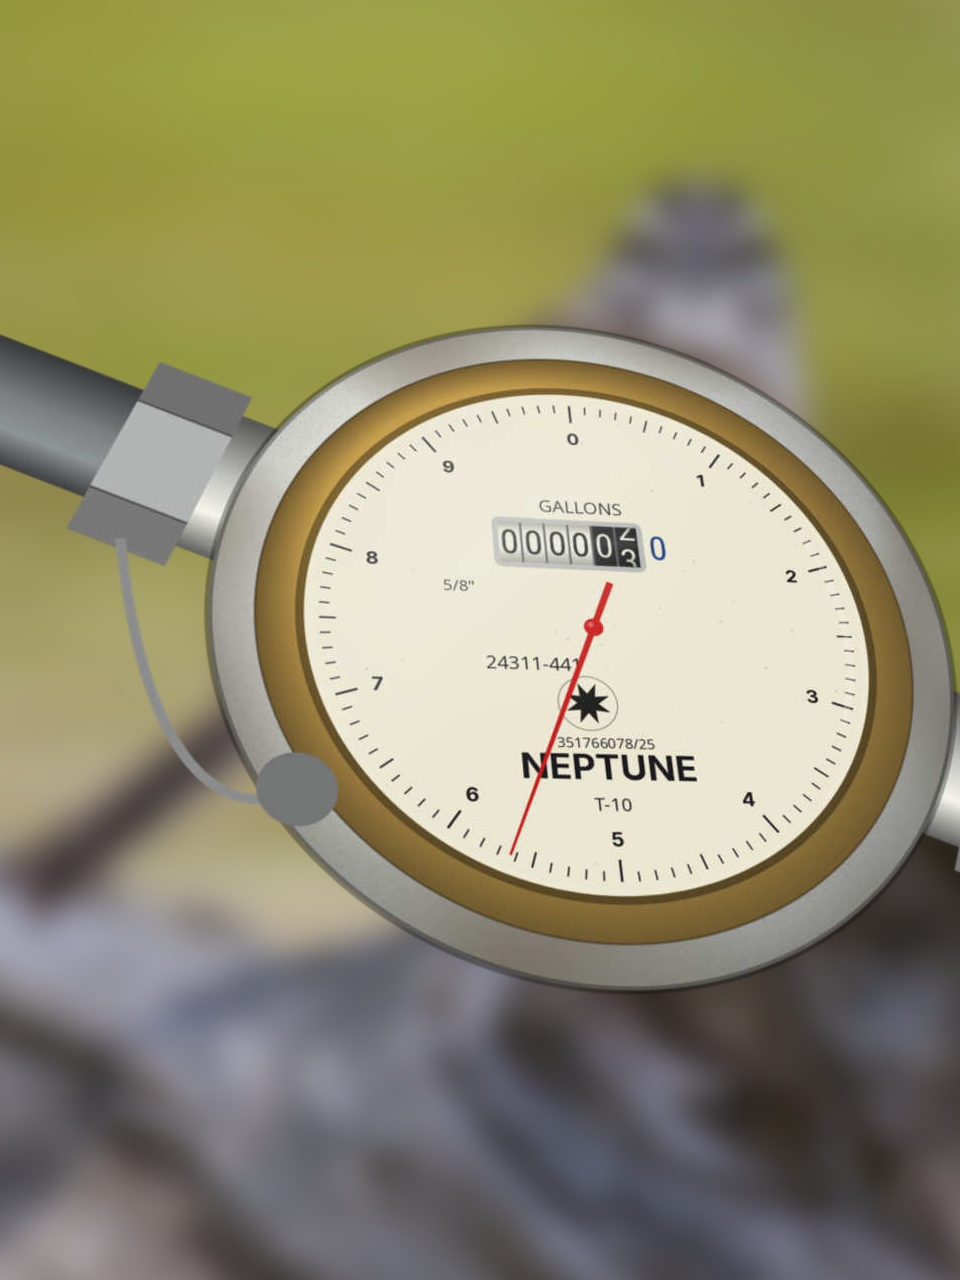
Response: 25.6 gal
